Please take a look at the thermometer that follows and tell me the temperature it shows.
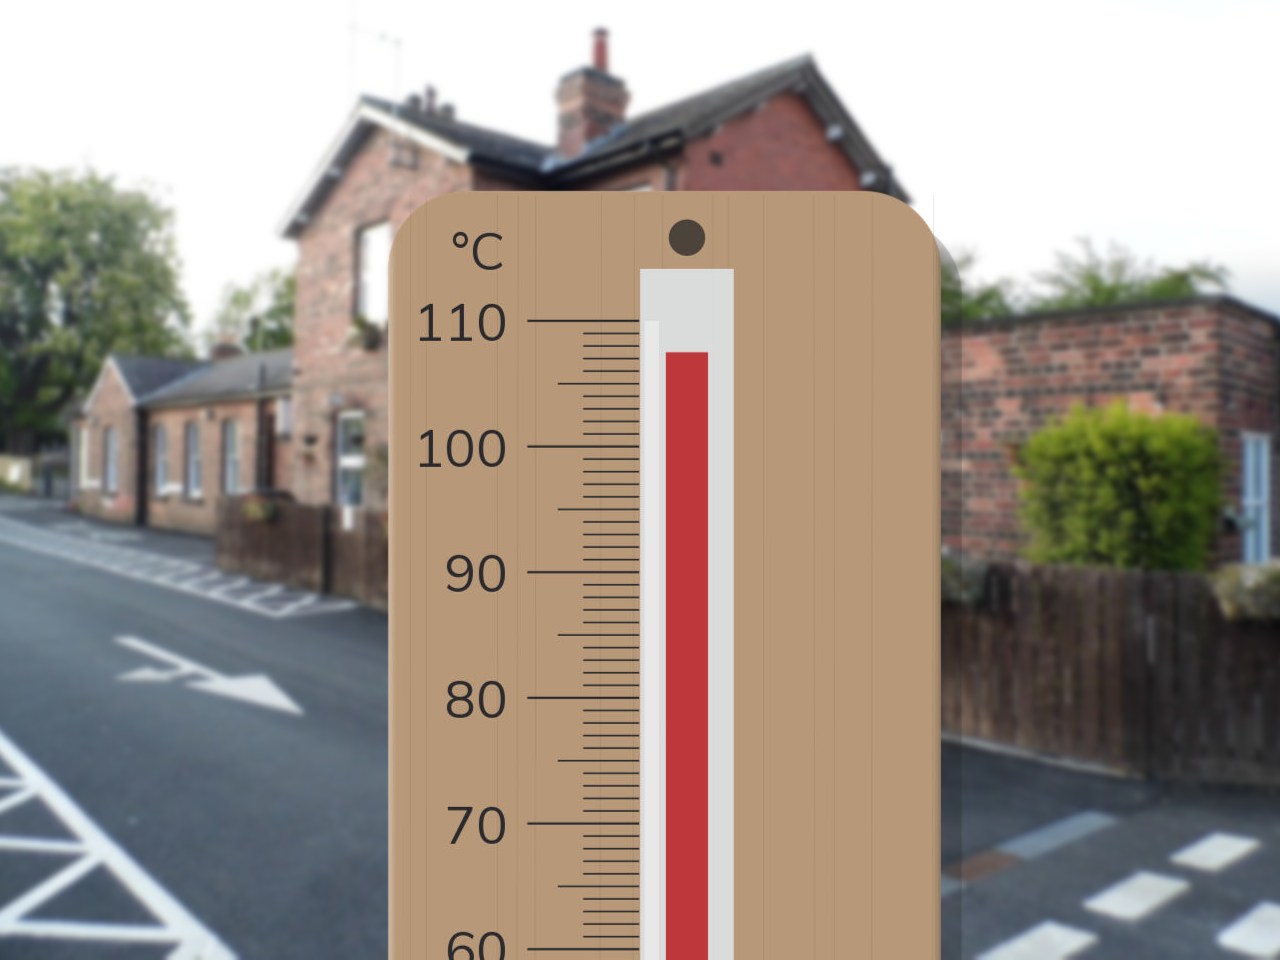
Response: 107.5 °C
